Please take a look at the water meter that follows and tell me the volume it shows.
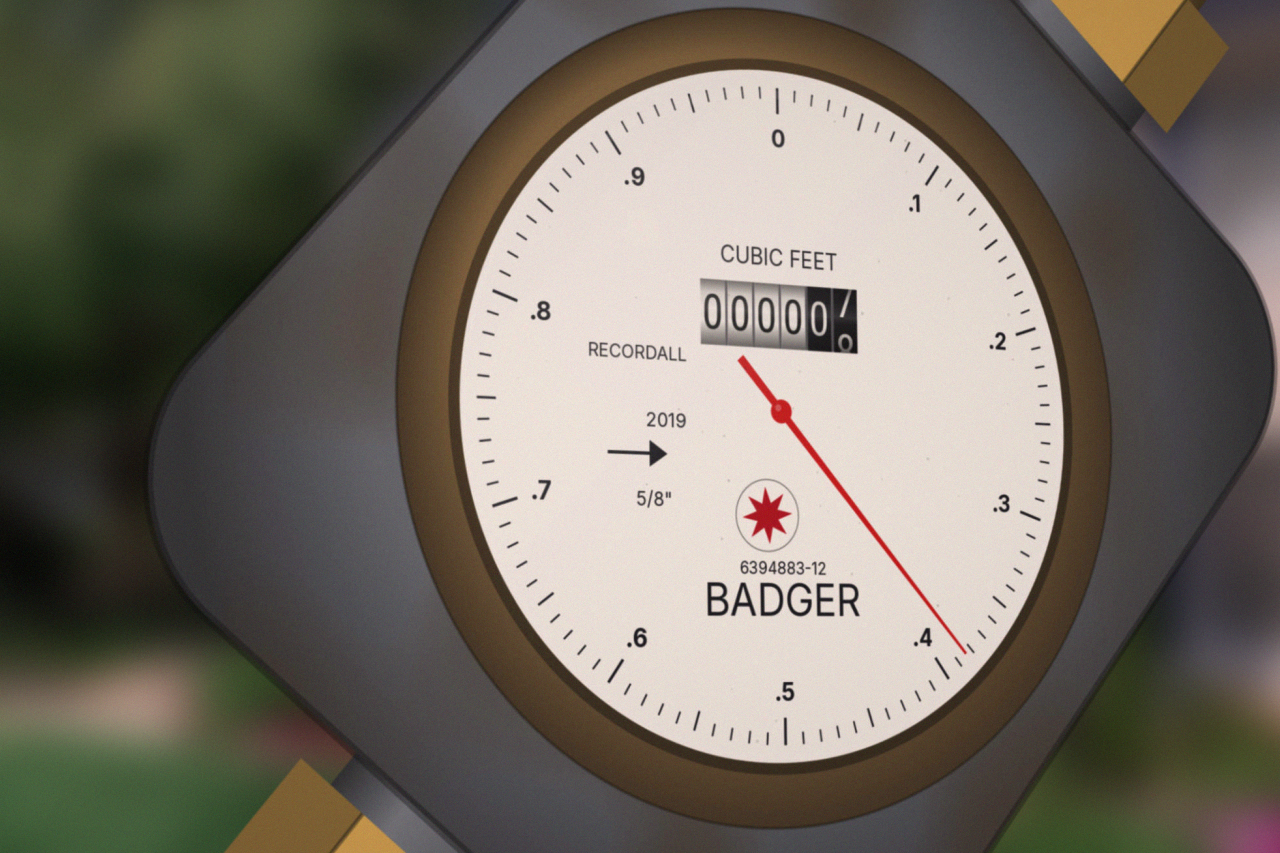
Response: 7.38 ft³
